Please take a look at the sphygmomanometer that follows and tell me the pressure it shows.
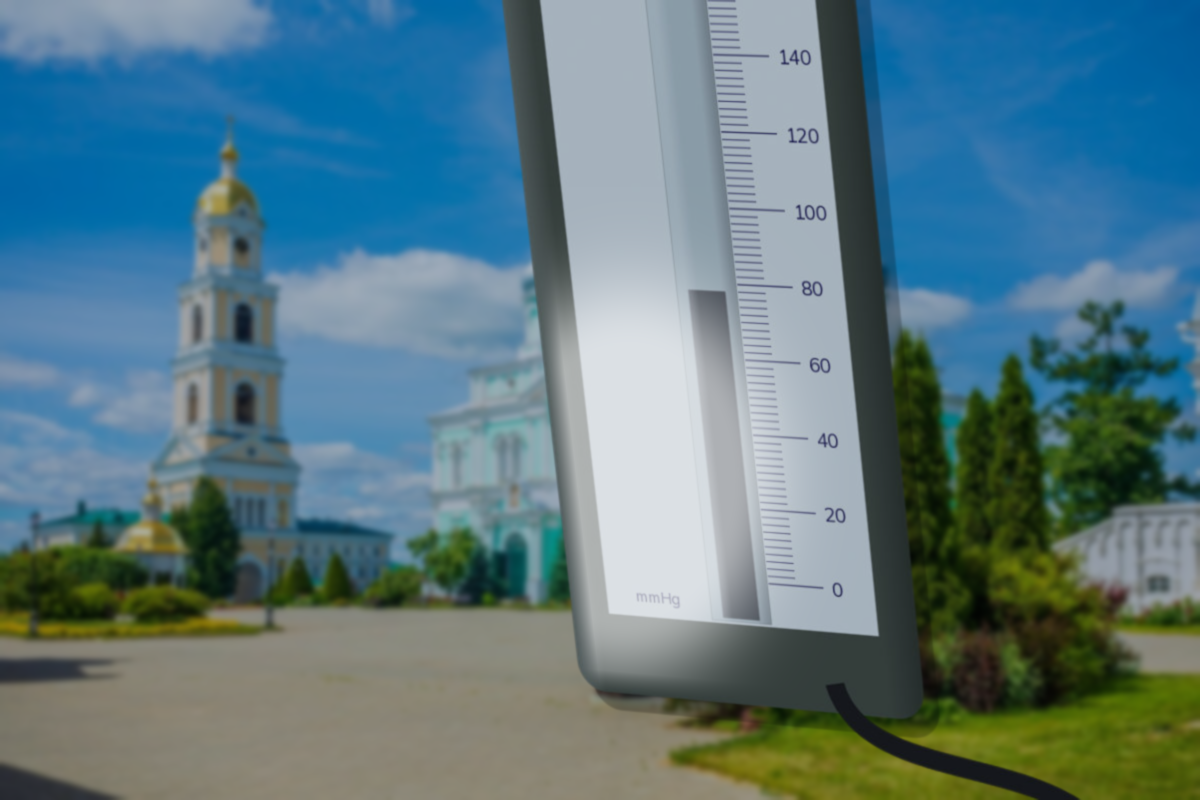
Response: 78 mmHg
